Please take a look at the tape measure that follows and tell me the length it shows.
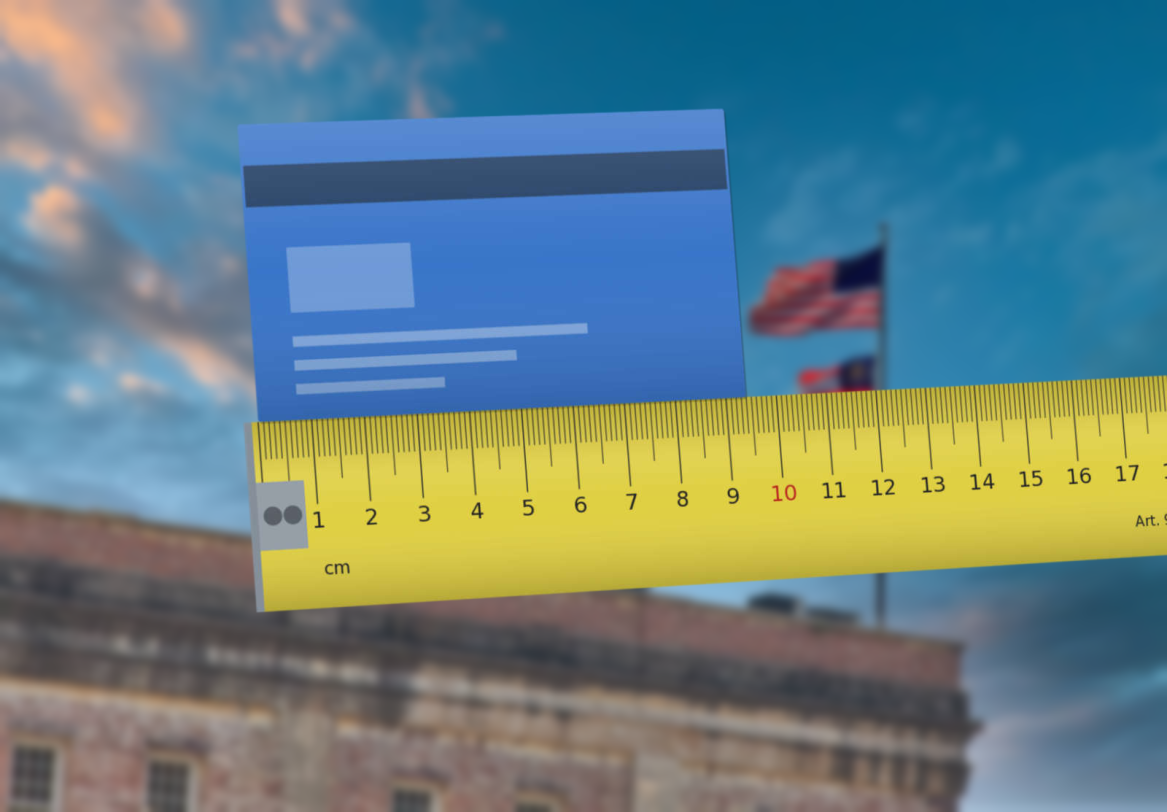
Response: 9.4 cm
